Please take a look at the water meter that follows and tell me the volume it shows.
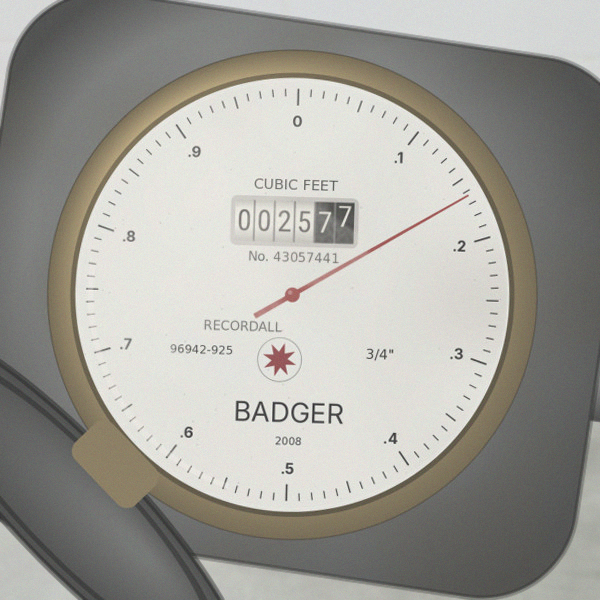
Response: 2577.16 ft³
